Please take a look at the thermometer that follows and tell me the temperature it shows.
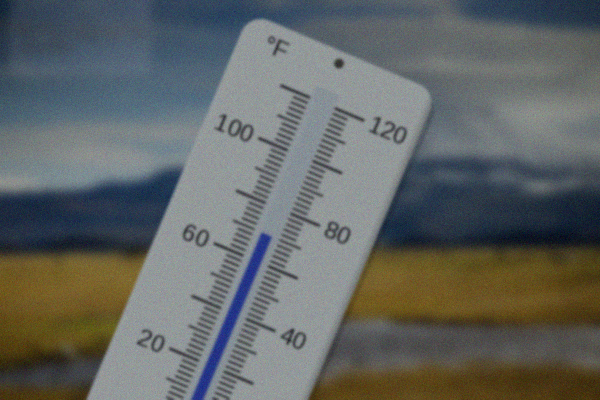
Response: 70 °F
